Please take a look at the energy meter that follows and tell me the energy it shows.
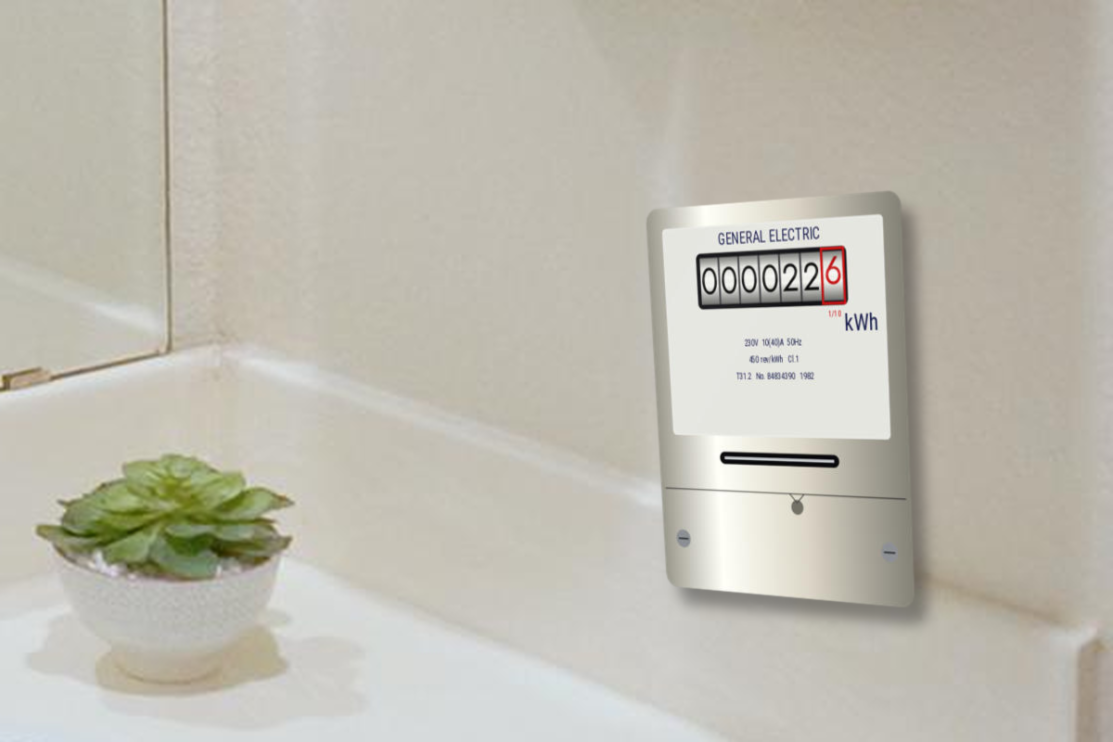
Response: 22.6 kWh
